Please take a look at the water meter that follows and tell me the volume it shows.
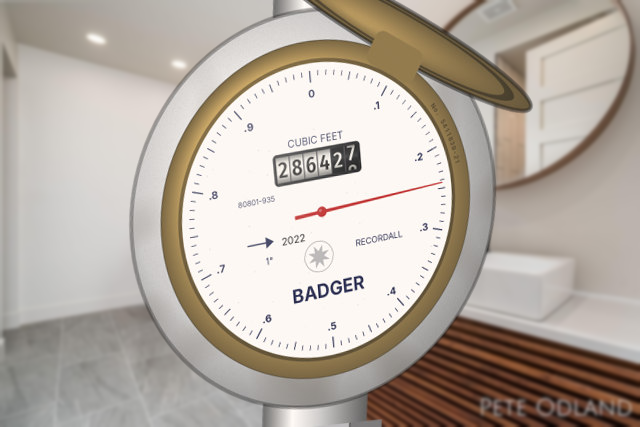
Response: 286427.24 ft³
